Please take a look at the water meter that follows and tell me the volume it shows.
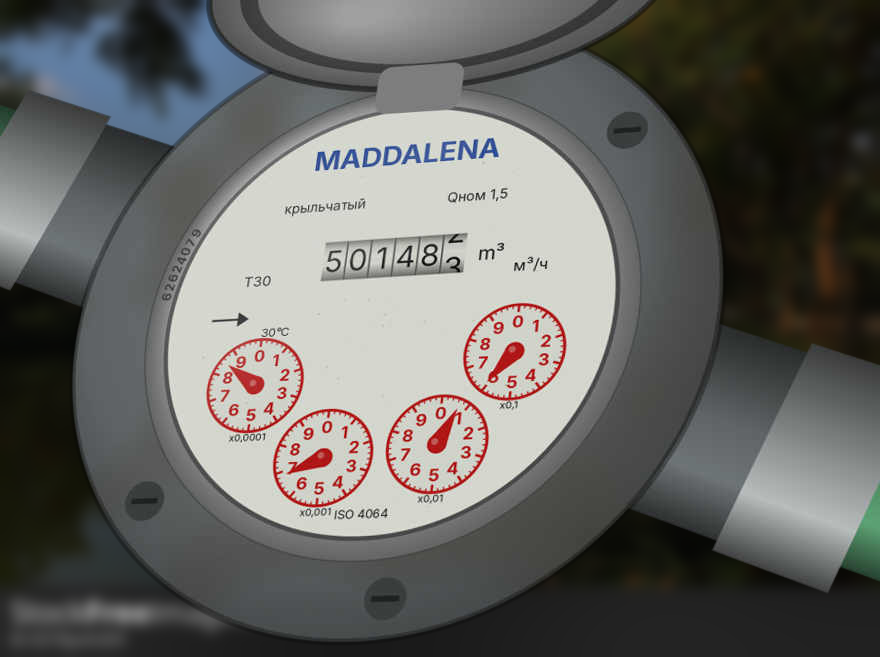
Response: 501482.6068 m³
